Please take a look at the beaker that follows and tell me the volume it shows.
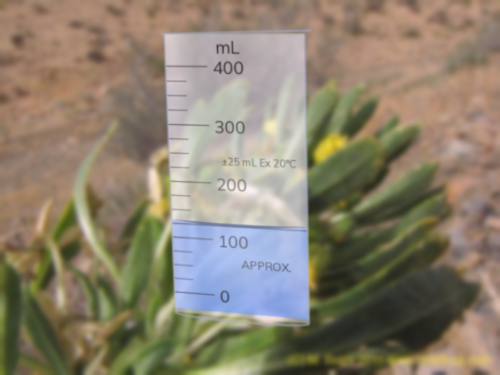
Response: 125 mL
